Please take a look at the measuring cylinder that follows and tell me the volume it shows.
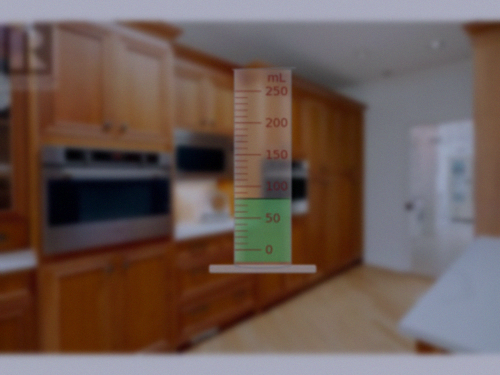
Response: 80 mL
